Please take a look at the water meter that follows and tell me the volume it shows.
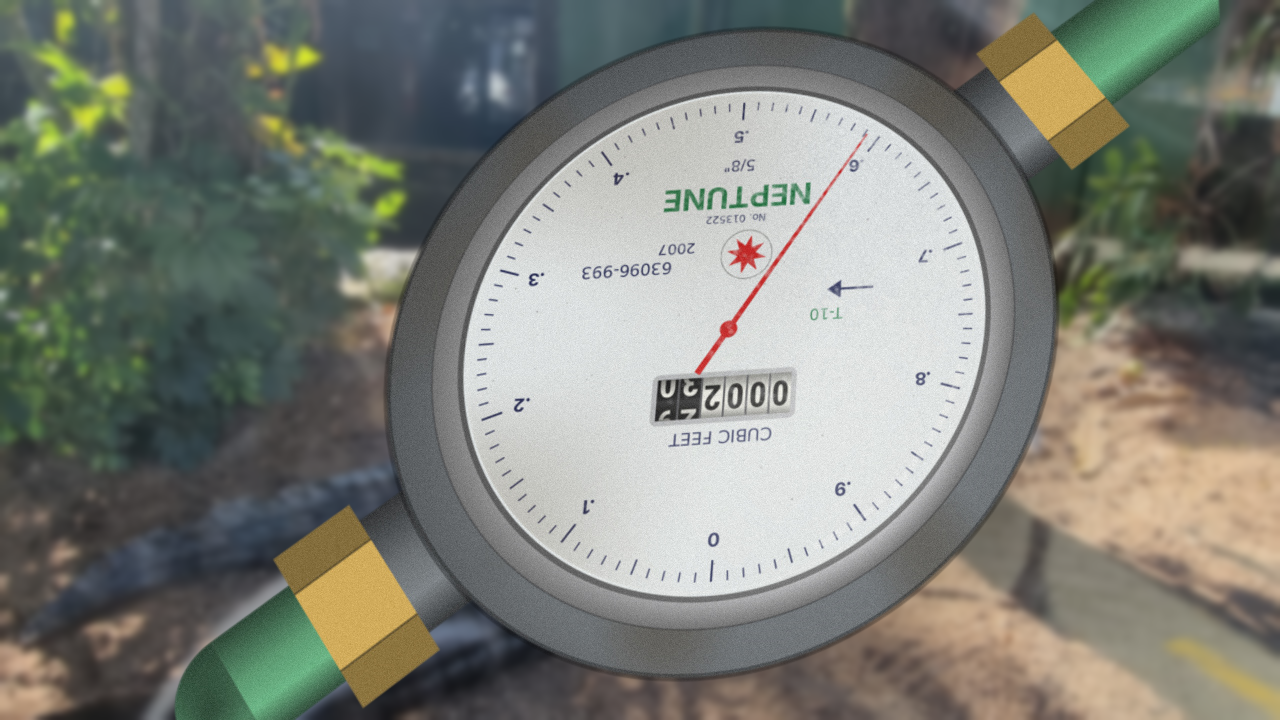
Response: 229.59 ft³
